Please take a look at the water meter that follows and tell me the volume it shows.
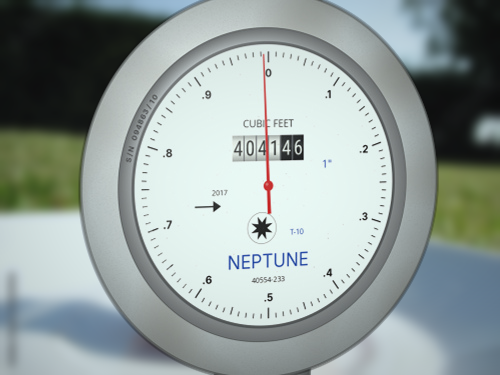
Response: 404145.99 ft³
